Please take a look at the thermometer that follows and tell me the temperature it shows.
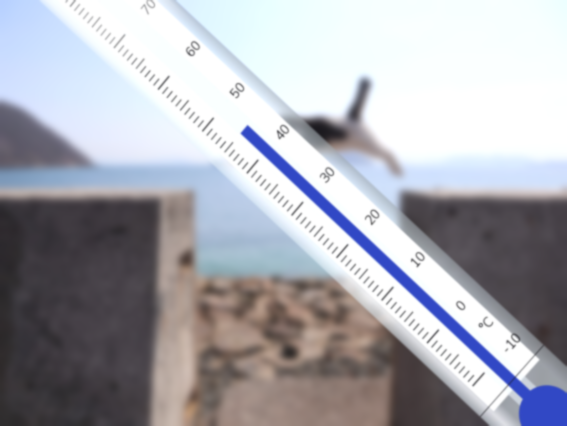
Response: 45 °C
